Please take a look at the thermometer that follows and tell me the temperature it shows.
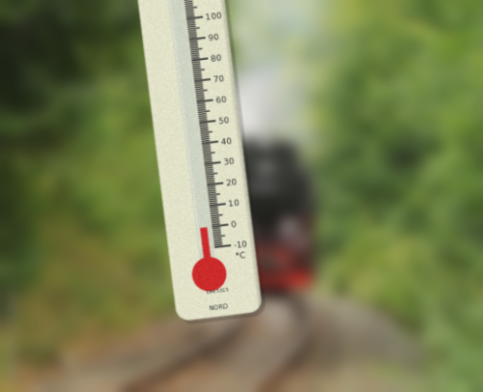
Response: 0 °C
